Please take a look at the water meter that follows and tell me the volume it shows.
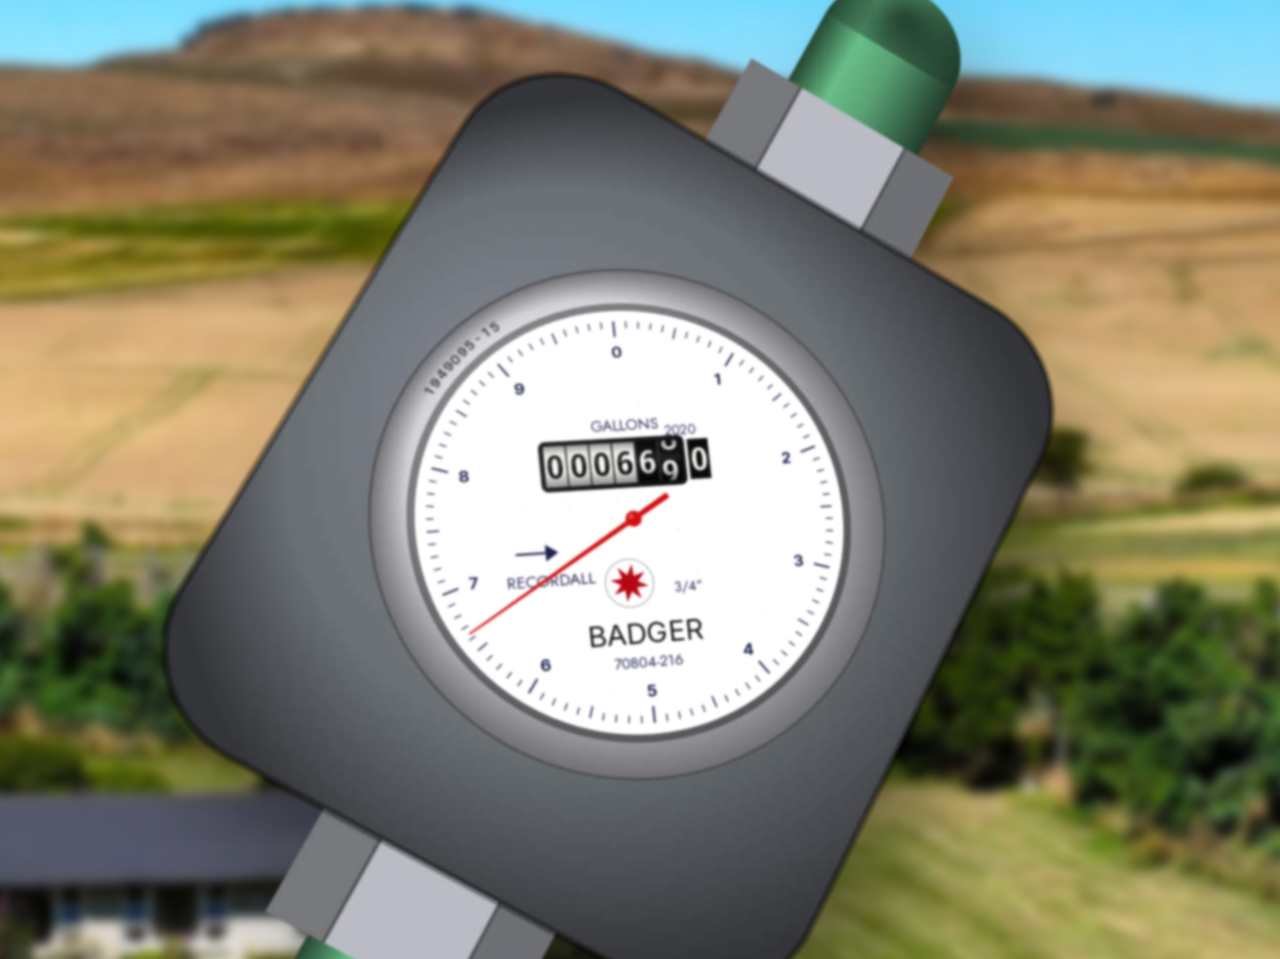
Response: 6686.6 gal
